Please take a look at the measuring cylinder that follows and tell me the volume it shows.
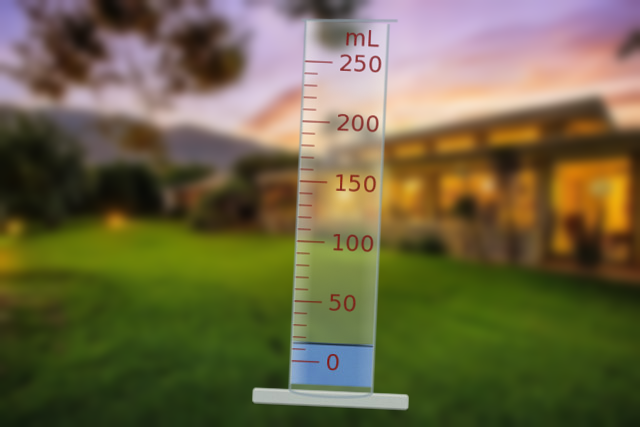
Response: 15 mL
